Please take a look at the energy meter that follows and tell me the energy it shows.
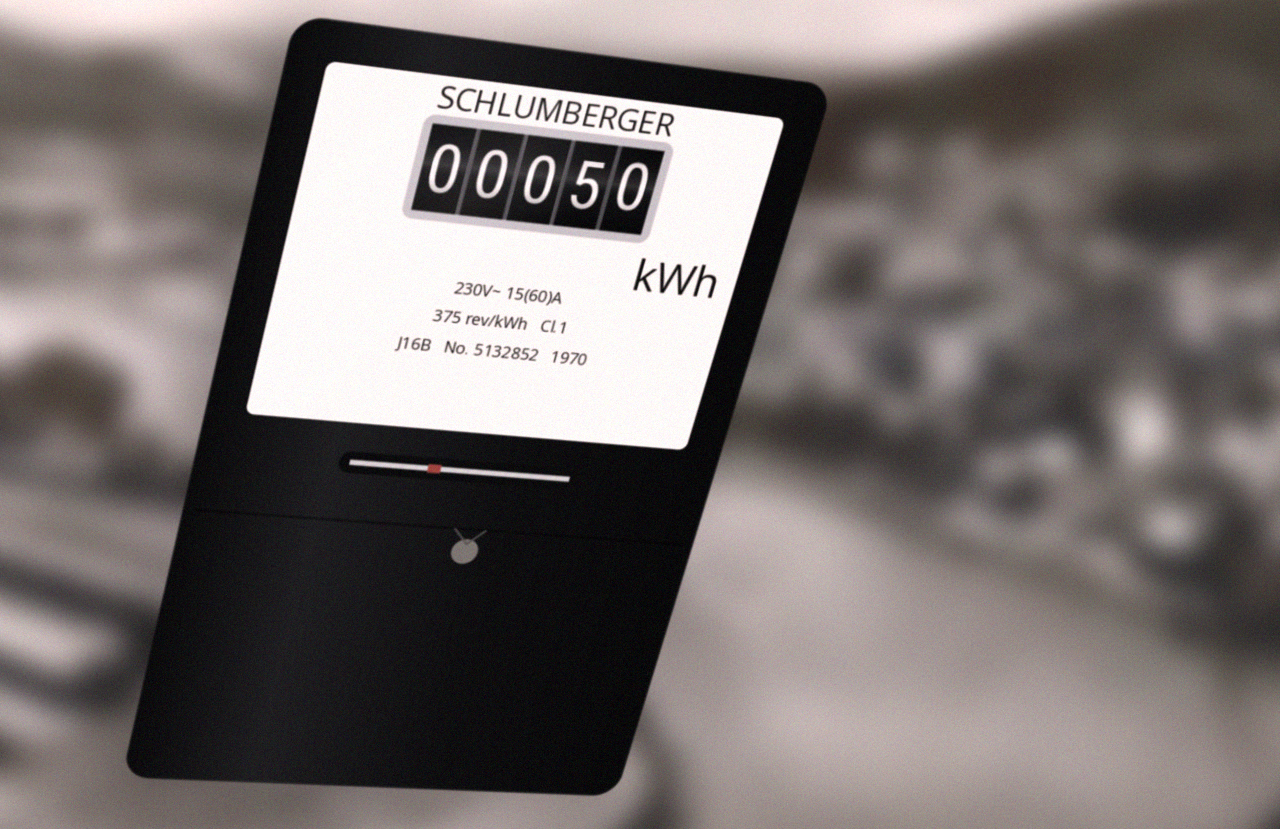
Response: 50 kWh
